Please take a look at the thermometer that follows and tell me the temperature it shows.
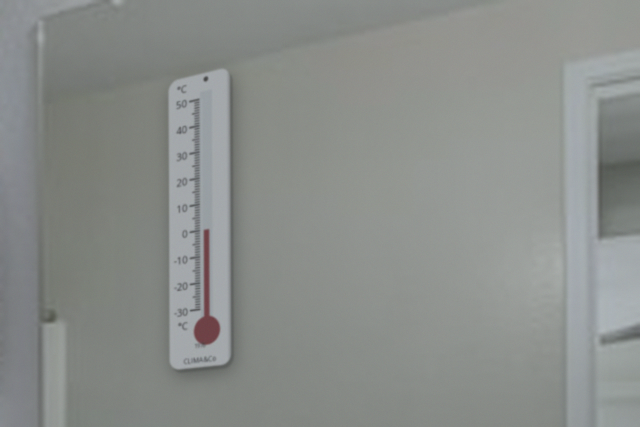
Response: 0 °C
